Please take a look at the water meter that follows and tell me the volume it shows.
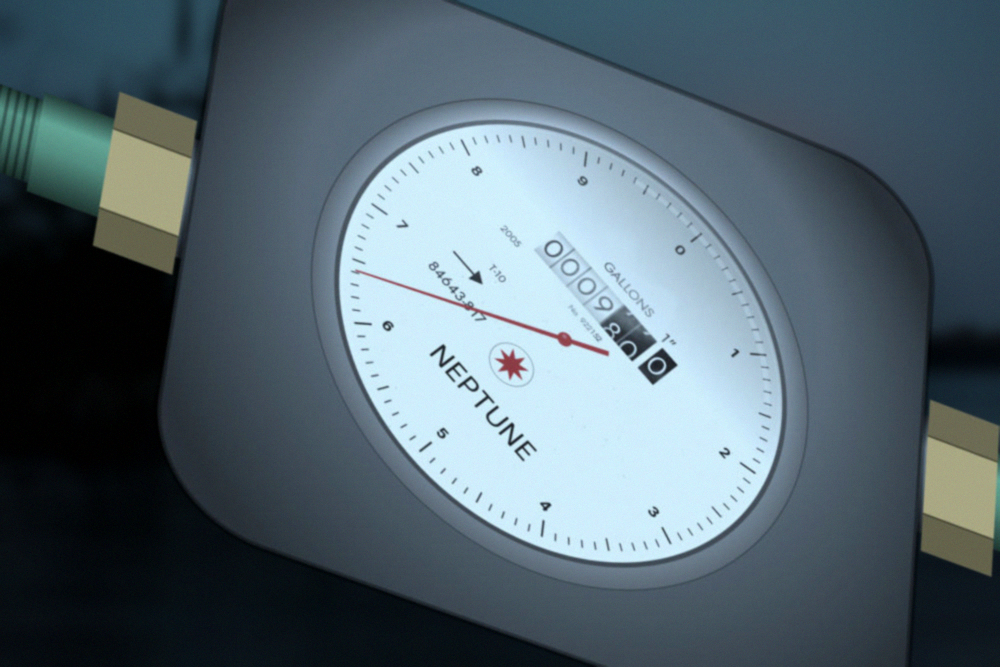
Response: 9796.4 gal
